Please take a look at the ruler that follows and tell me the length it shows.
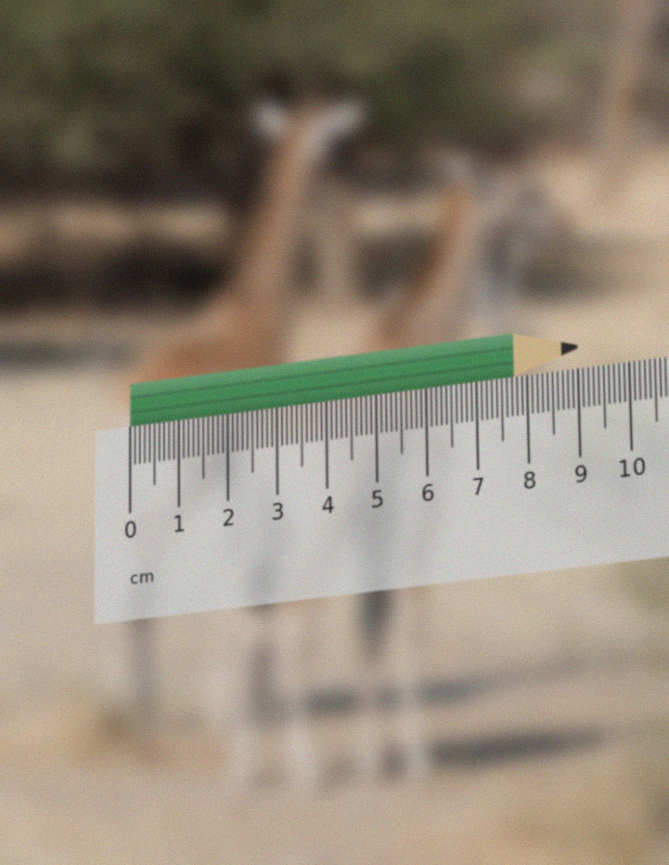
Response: 9 cm
